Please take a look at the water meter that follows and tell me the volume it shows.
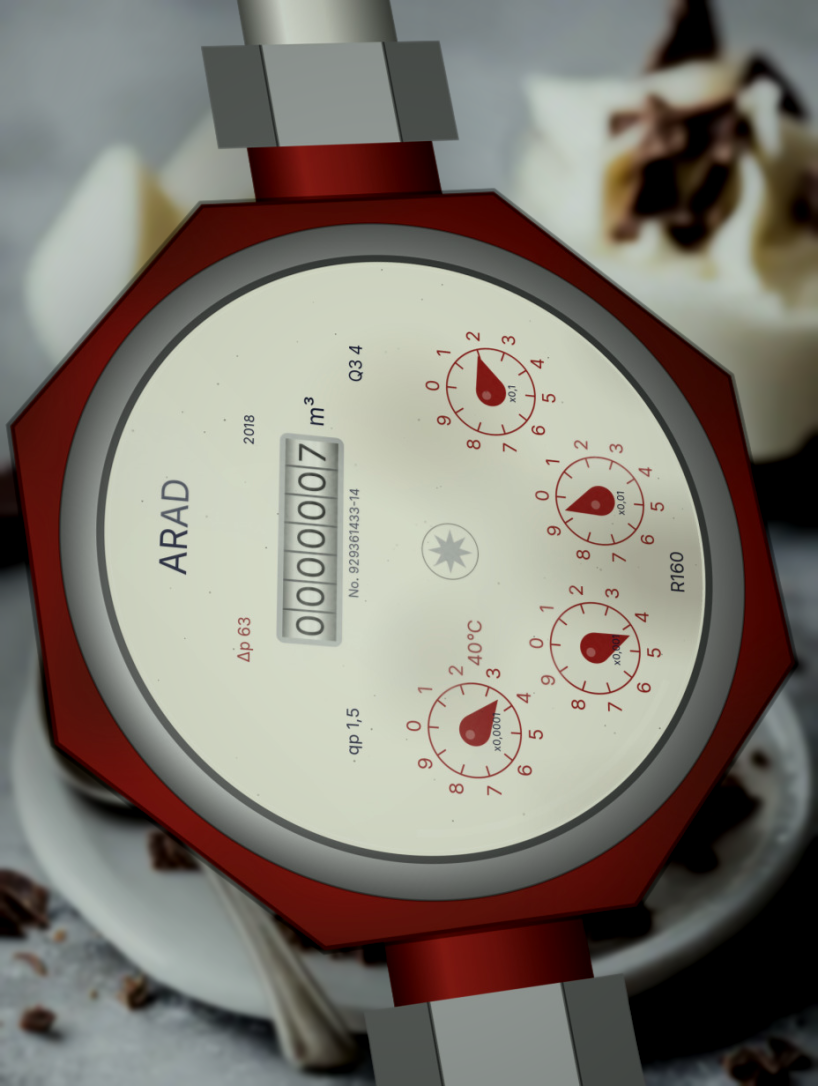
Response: 7.1943 m³
